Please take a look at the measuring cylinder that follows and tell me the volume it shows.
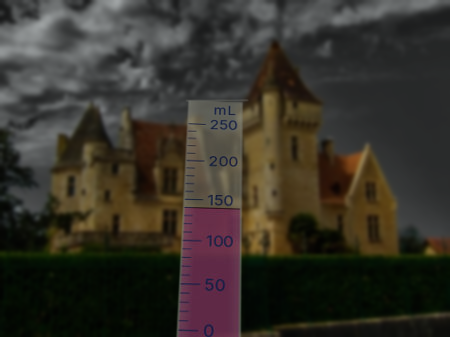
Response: 140 mL
